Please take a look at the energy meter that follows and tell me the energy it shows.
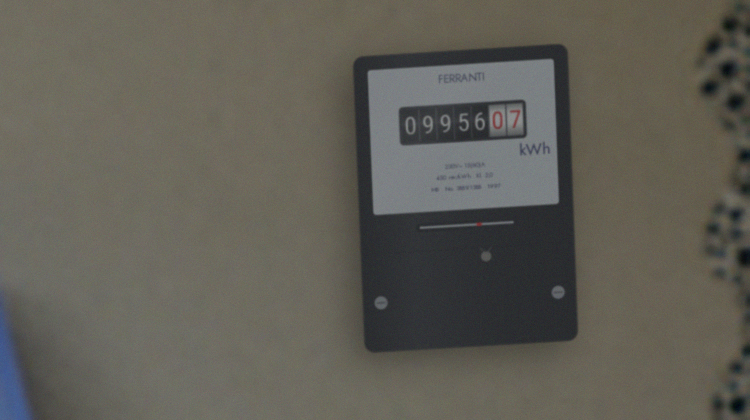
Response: 9956.07 kWh
